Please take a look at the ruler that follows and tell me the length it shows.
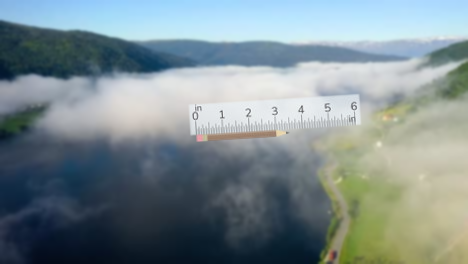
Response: 3.5 in
